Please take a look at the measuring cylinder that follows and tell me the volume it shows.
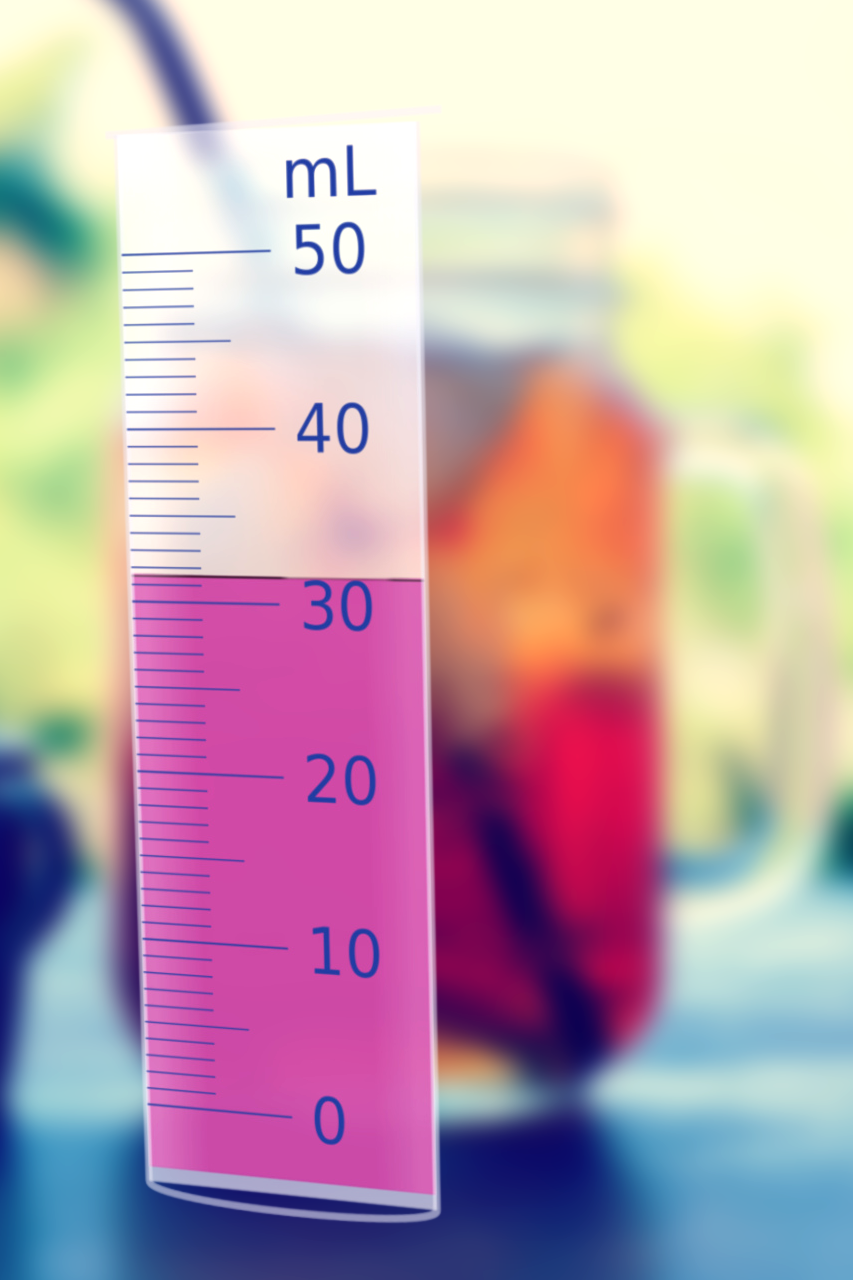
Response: 31.5 mL
